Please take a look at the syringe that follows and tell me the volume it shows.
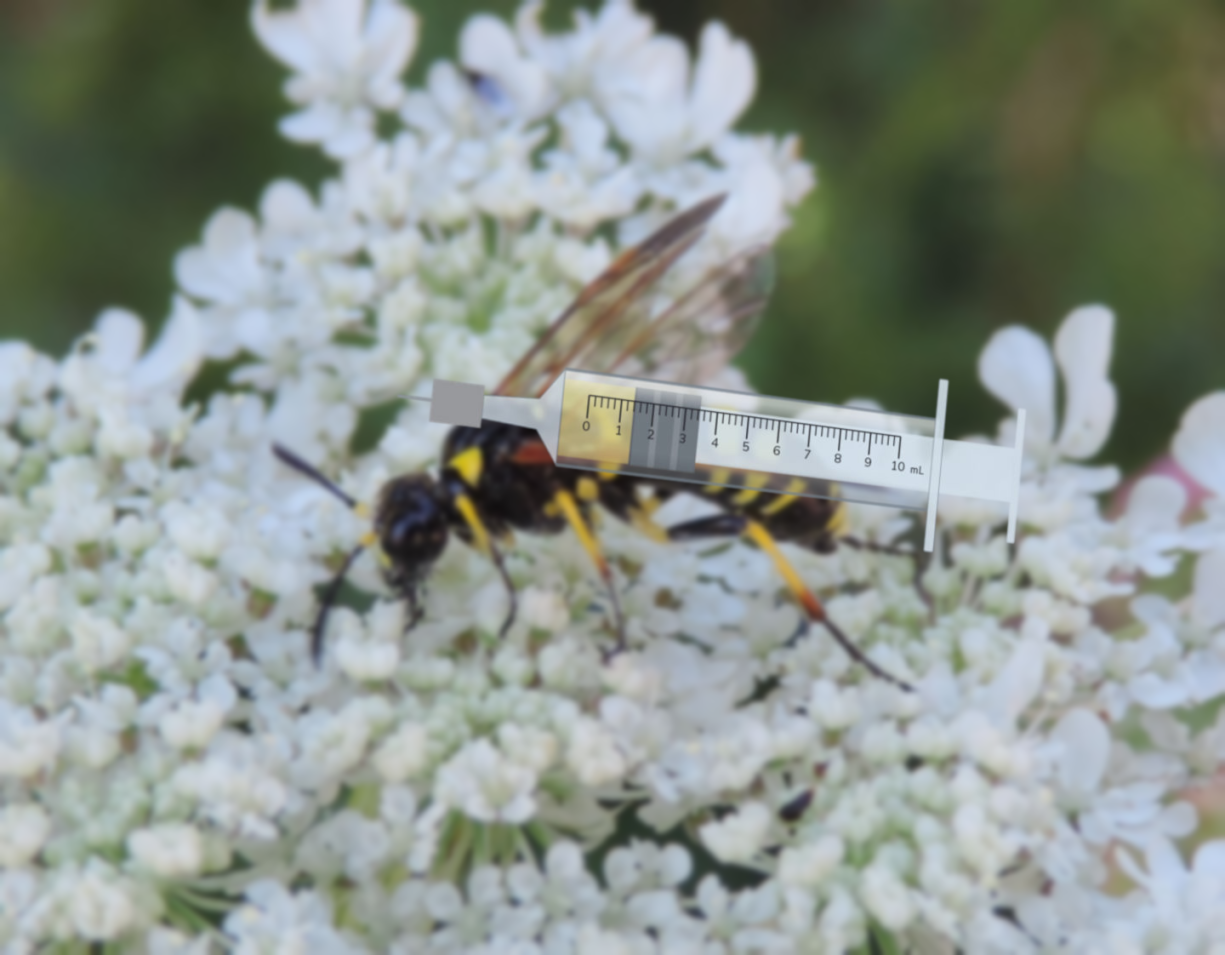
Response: 1.4 mL
